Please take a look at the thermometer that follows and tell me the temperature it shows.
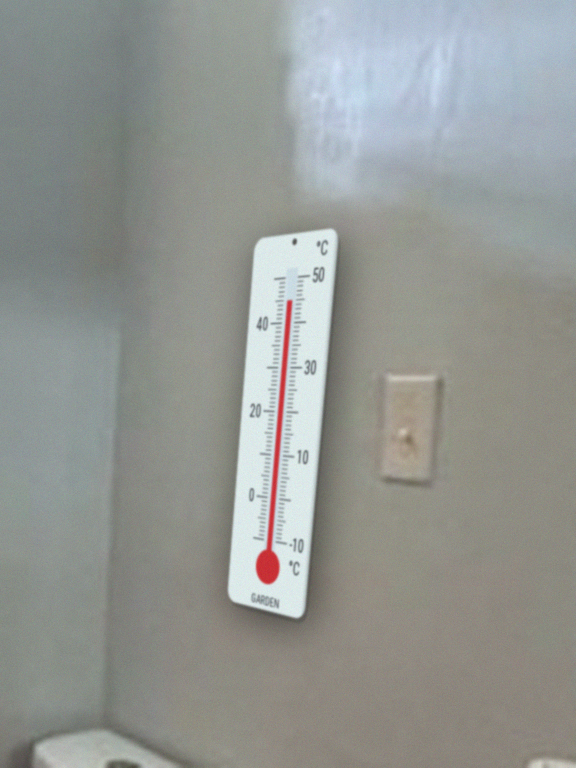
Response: 45 °C
